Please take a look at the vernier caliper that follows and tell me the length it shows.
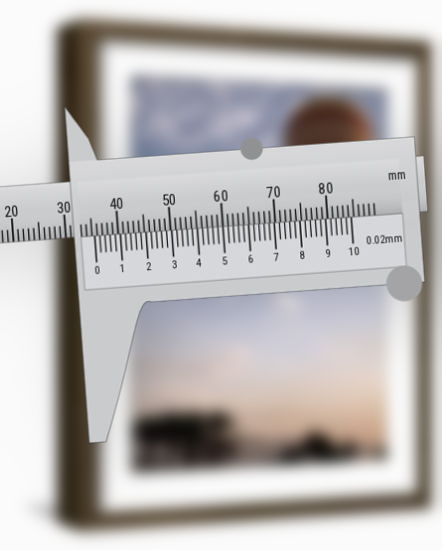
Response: 35.5 mm
